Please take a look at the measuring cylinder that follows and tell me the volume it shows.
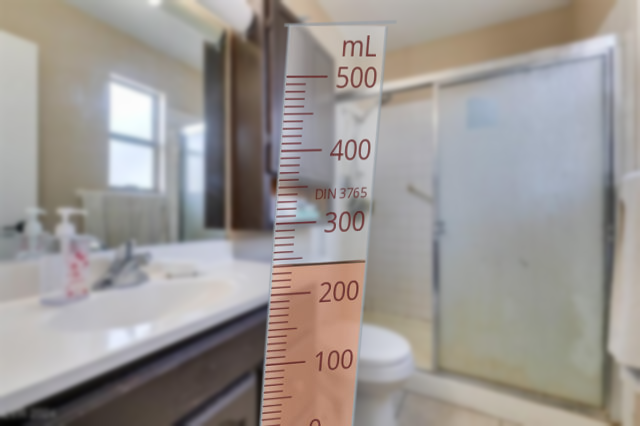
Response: 240 mL
